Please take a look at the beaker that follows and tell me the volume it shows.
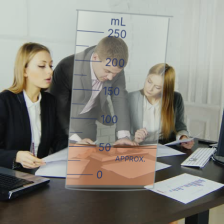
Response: 50 mL
